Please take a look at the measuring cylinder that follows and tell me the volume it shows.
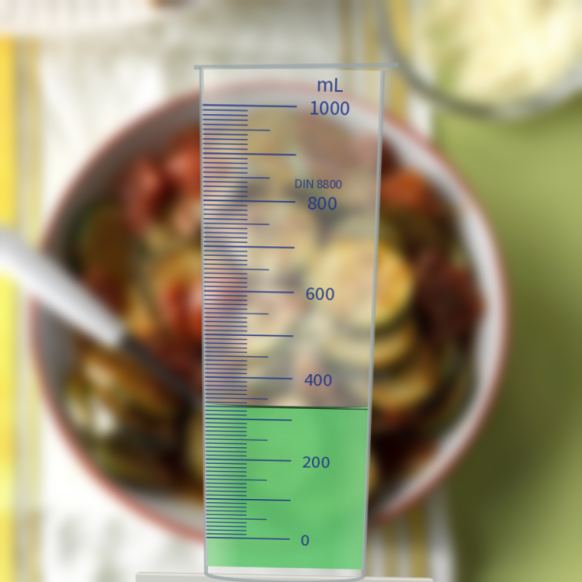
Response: 330 mL
